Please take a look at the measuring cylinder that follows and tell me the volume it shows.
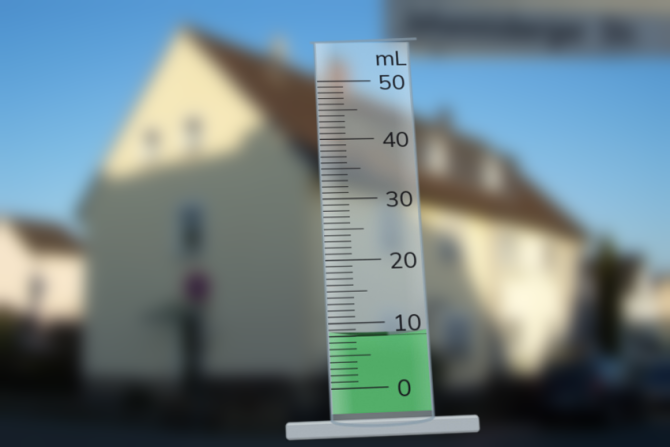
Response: 8 mL
